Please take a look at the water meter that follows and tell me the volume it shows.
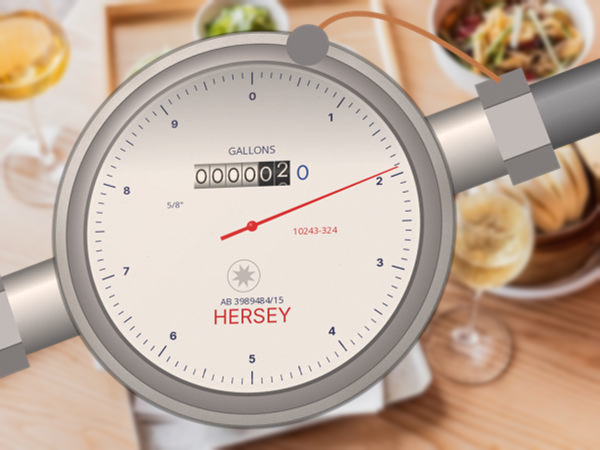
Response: 21.9 gal
